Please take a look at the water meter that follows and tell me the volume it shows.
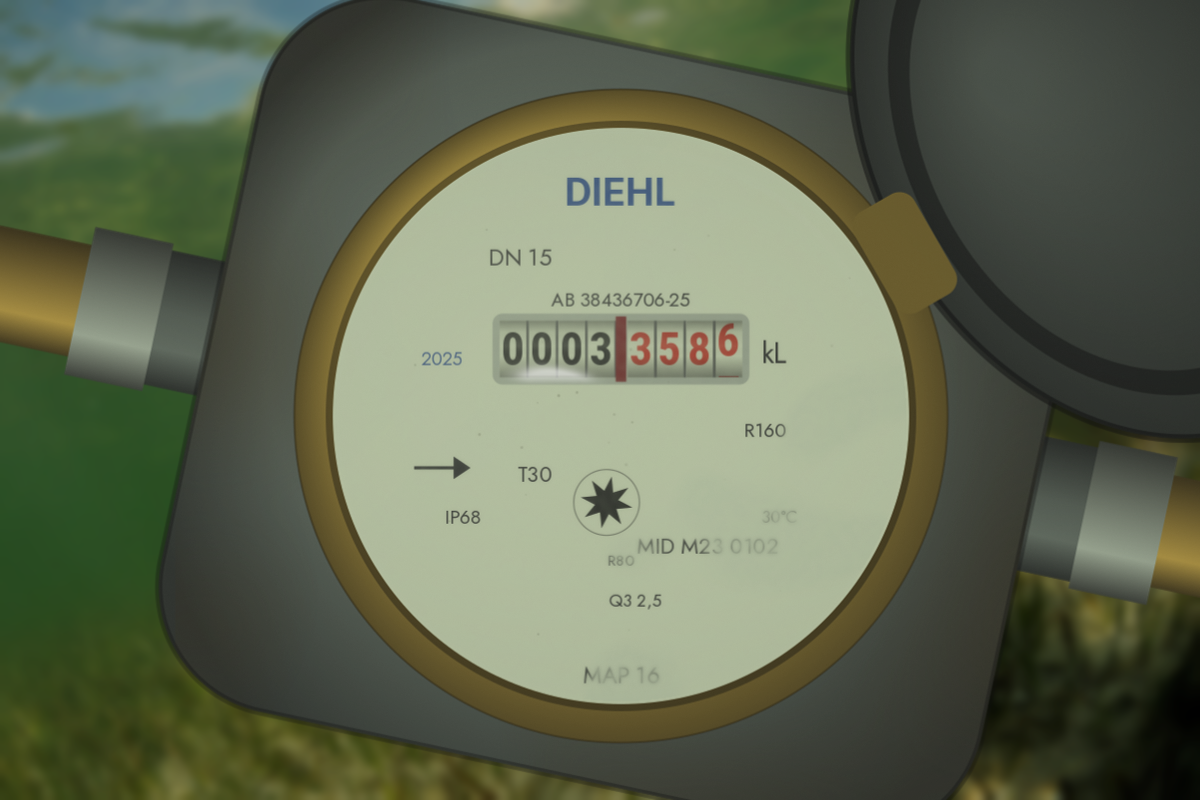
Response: 3.3586 kL
